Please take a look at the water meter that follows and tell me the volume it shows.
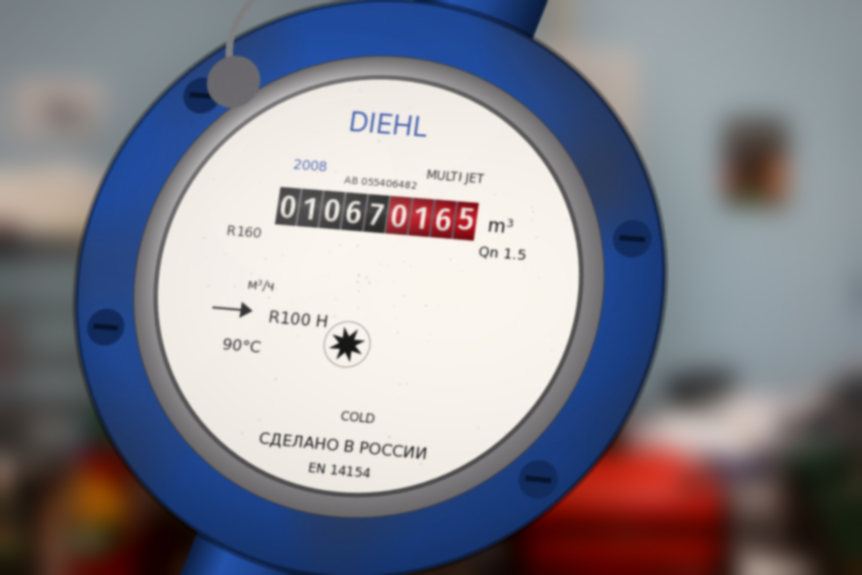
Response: 1067.0165 m³
